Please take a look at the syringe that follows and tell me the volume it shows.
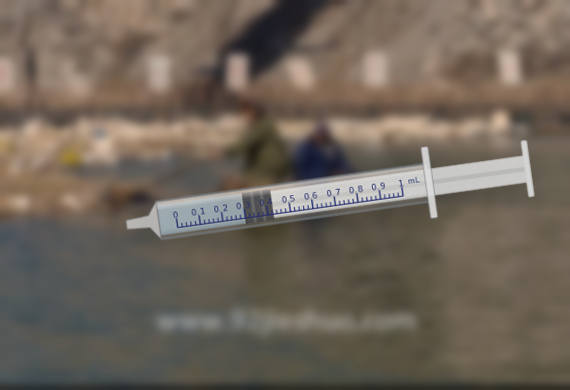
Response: 0.3 mL
